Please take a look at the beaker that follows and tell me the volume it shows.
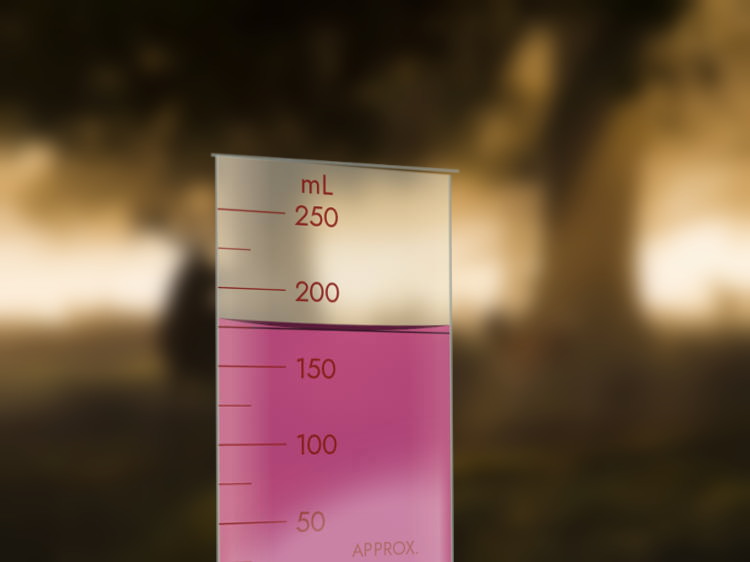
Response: 175 mL
